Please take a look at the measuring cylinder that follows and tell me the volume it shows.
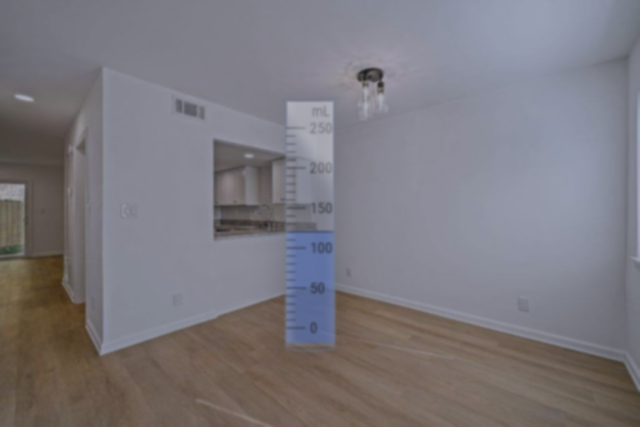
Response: 120 mL
